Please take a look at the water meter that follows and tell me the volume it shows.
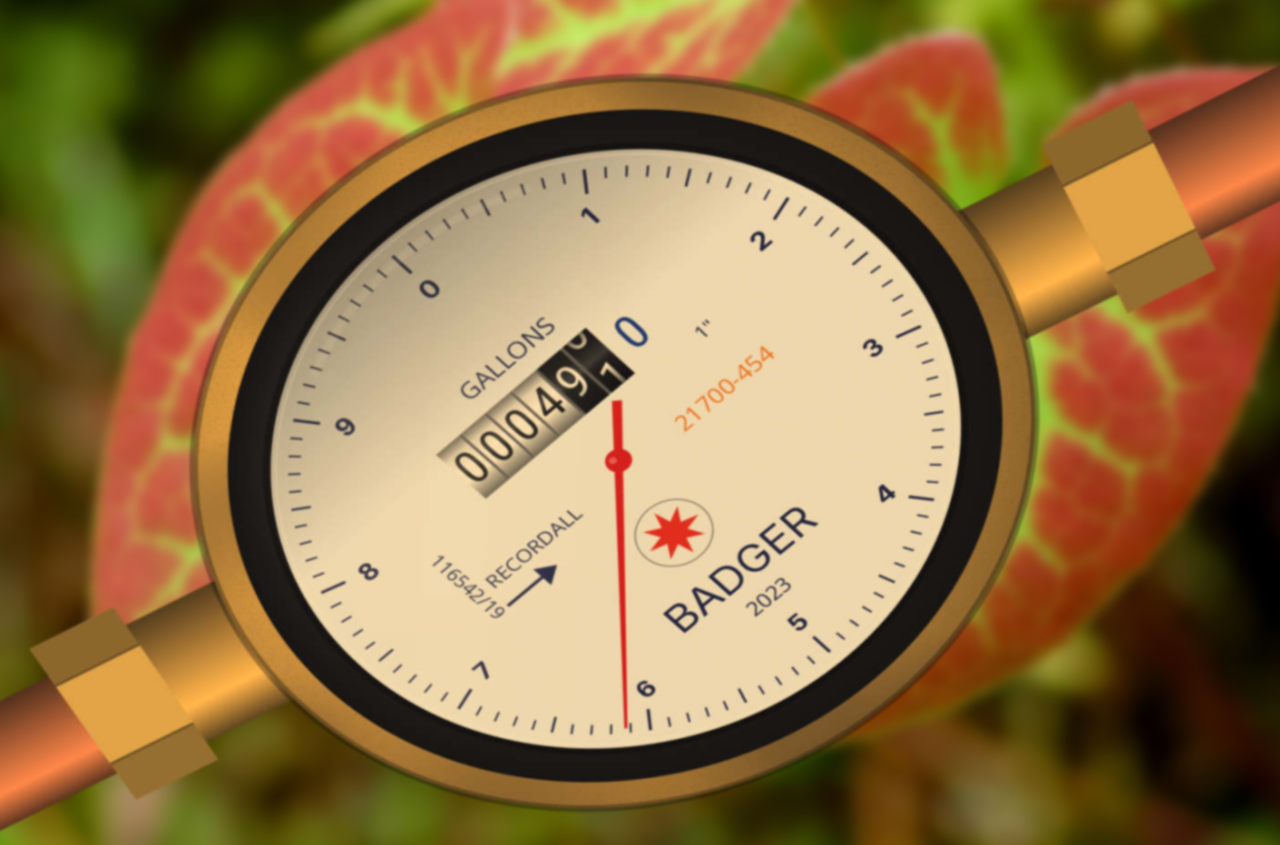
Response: 4906.1 gal
